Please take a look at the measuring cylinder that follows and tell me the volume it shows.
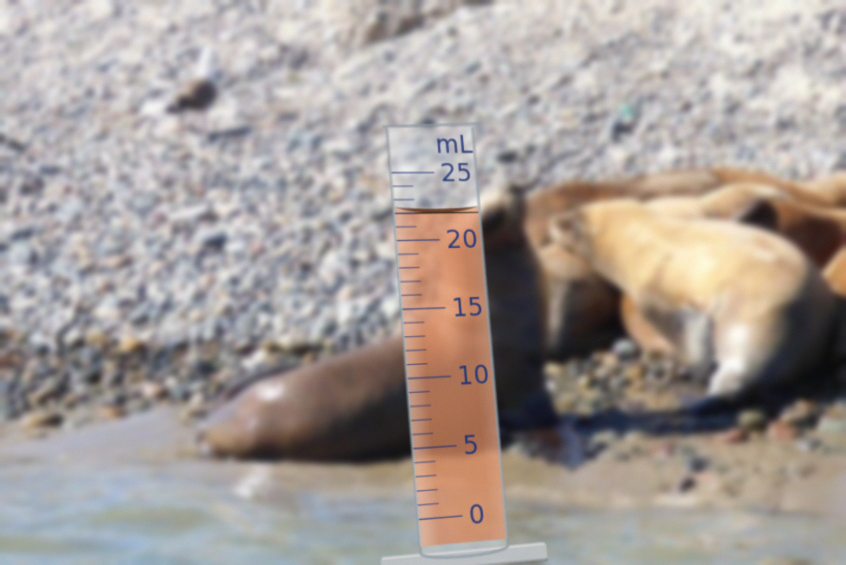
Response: 22 mL
